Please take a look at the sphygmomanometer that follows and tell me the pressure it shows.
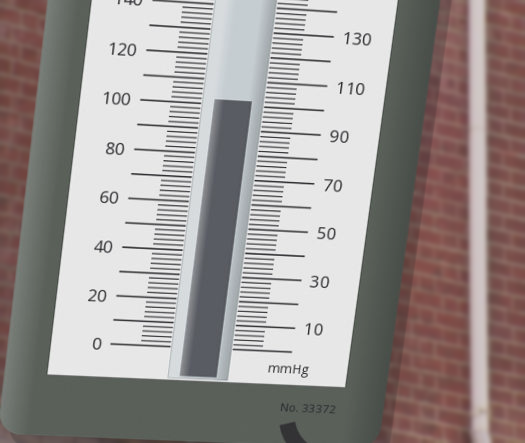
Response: 102 mmHg
